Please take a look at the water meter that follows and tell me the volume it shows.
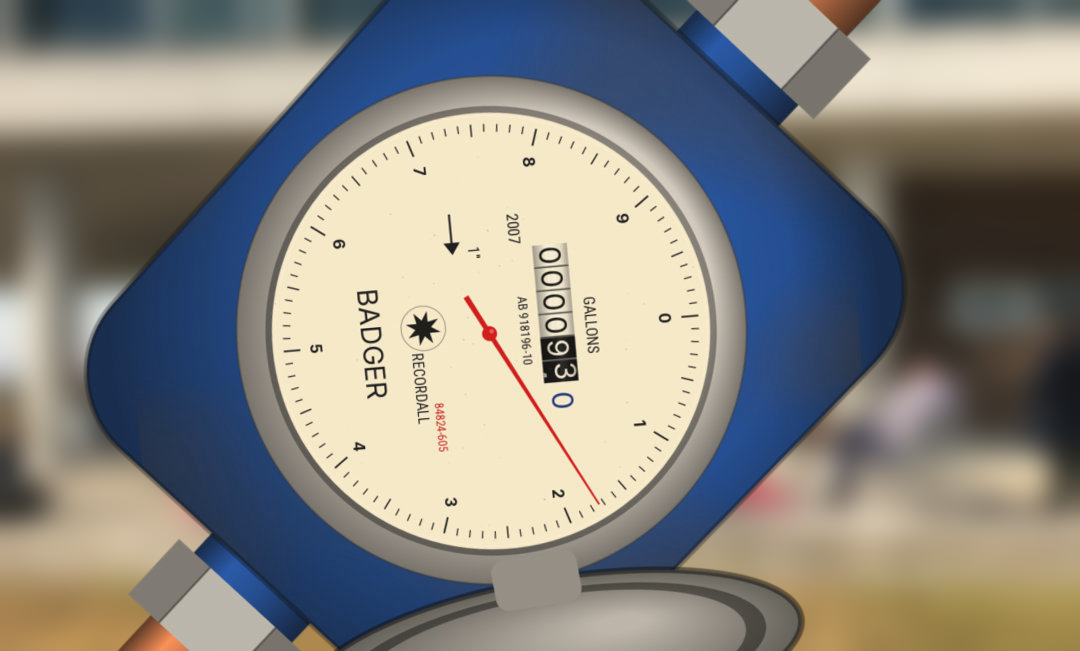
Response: 931.7 gal
